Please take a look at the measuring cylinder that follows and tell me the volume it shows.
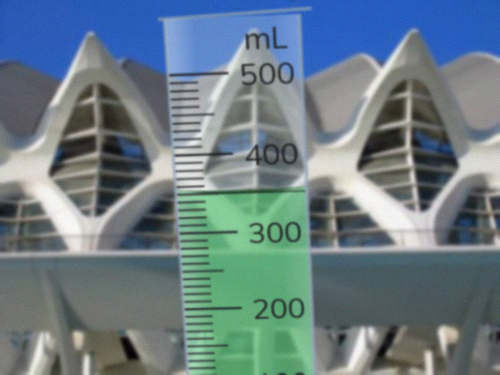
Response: 350 mL
